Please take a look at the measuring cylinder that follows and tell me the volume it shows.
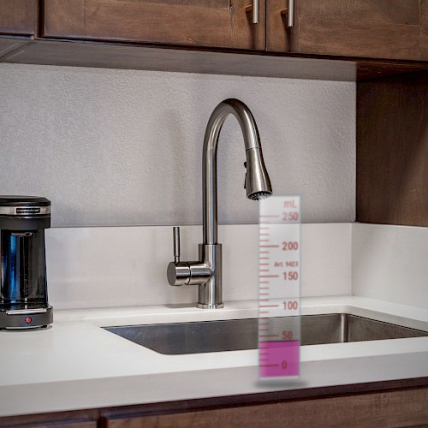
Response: 40 mL
